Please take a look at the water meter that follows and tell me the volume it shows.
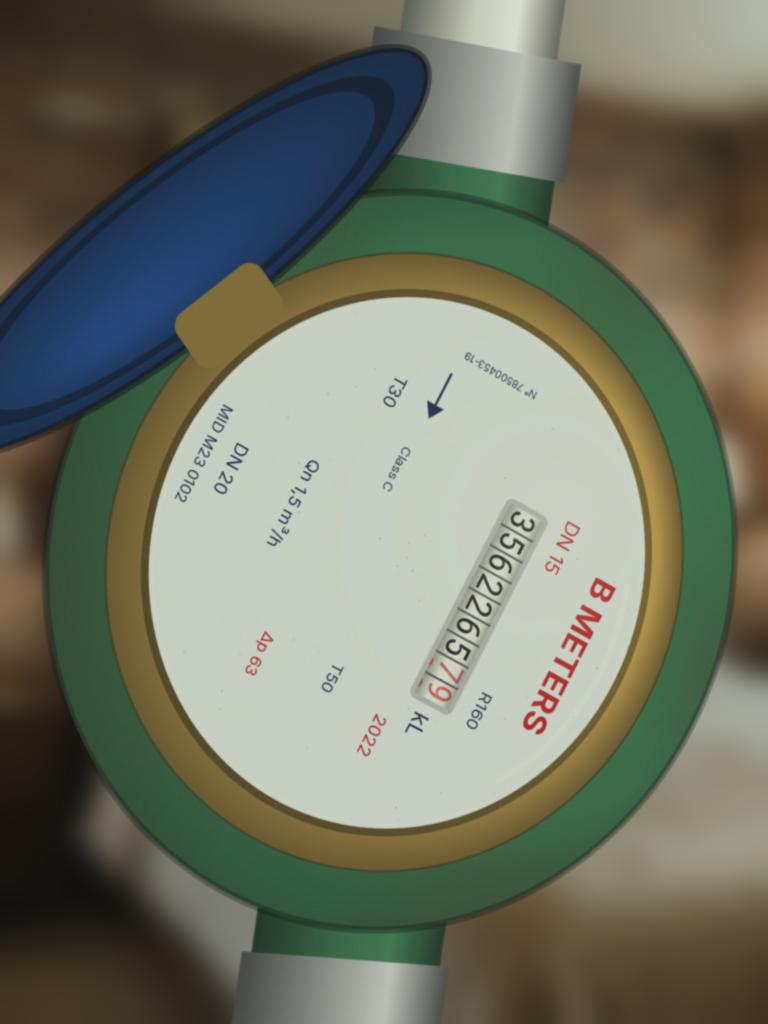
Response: 3562265.79 kL
